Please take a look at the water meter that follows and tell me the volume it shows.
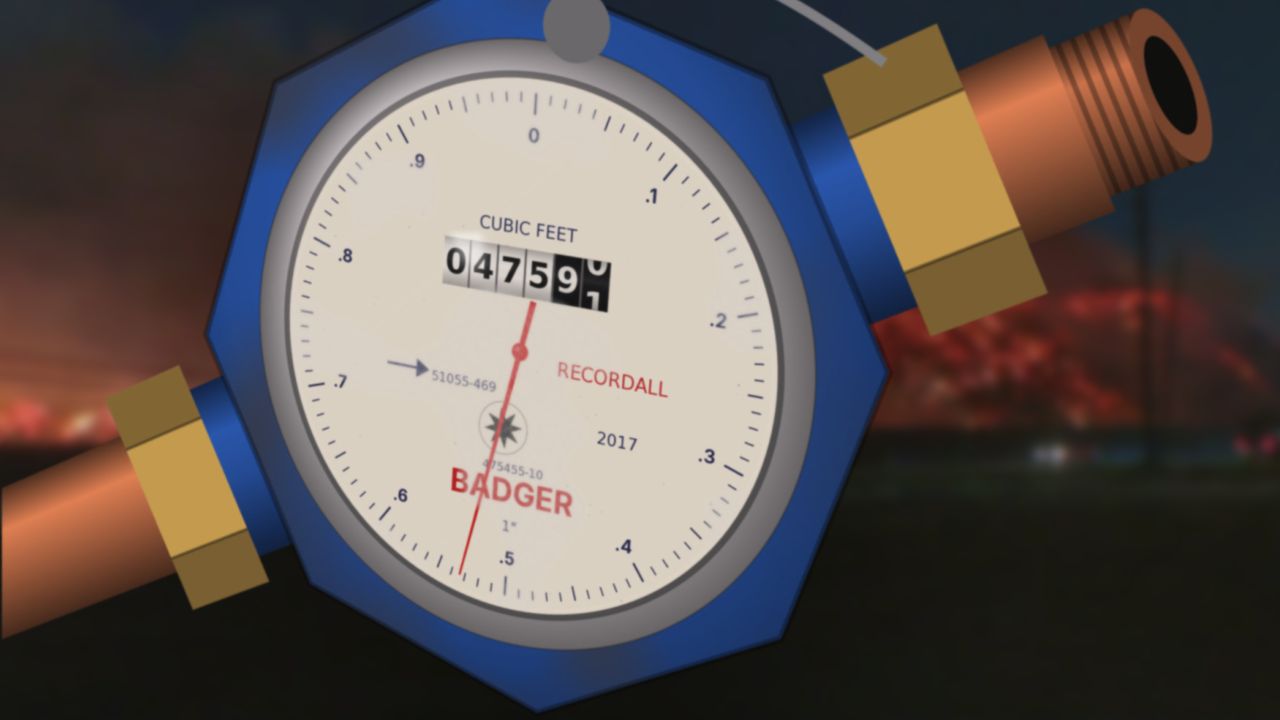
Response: 47590.53 ft³
